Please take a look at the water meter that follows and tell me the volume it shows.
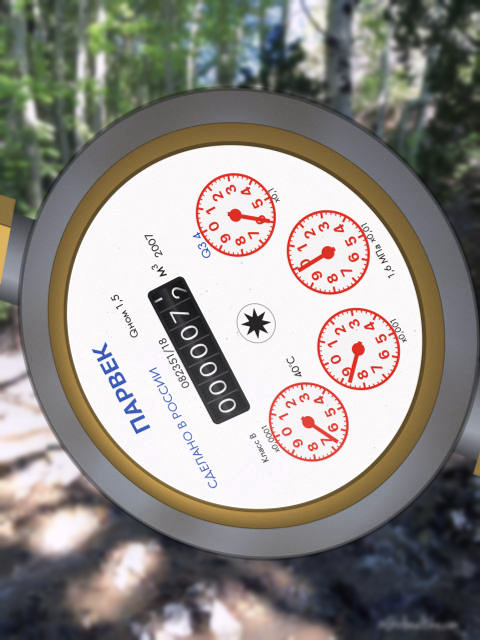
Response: 71.5986 m³
